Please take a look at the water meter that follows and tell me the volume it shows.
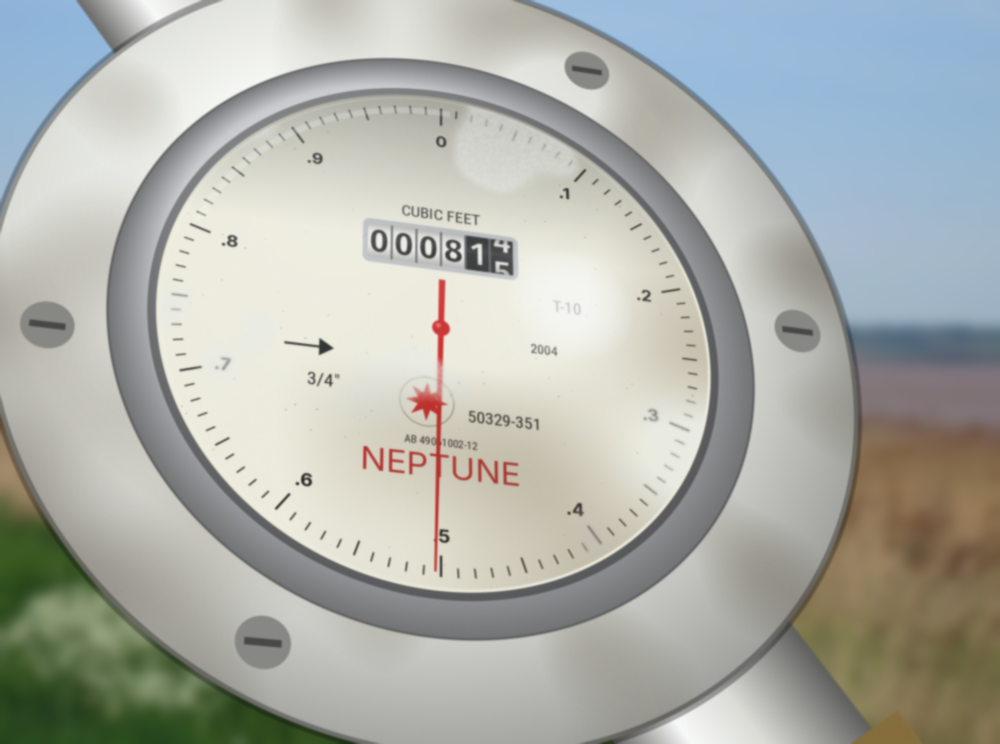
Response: 814.50 ft³
